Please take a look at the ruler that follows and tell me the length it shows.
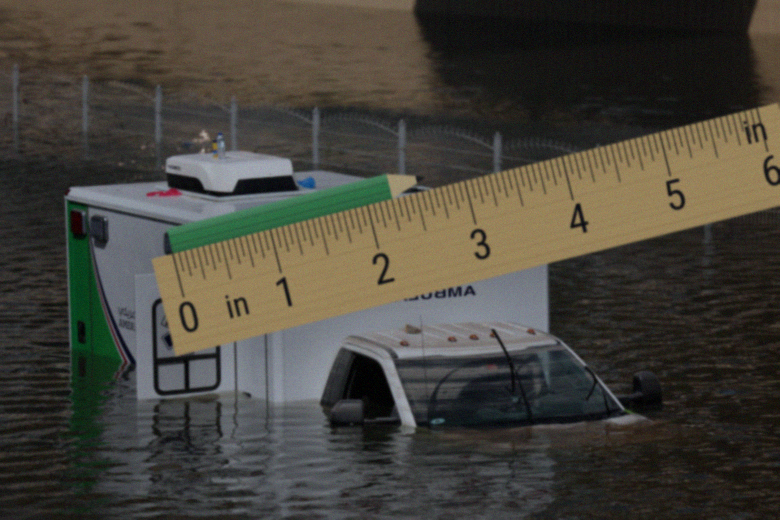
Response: 2.625 in
